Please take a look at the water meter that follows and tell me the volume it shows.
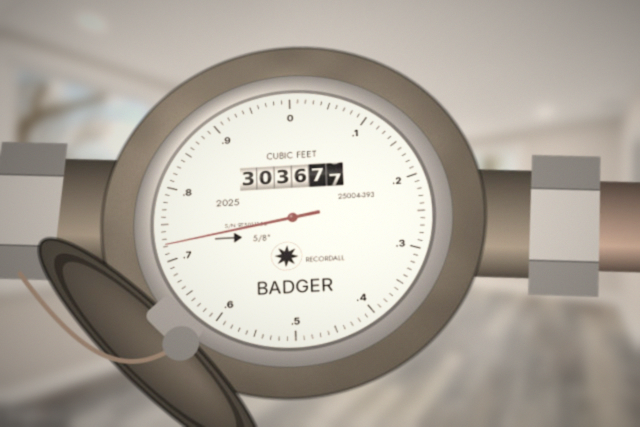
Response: 303676.72 ft³
